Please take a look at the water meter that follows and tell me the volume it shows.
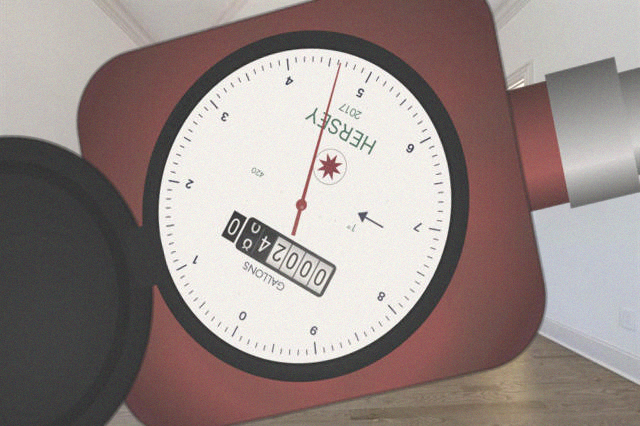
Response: 2484.6 gal
